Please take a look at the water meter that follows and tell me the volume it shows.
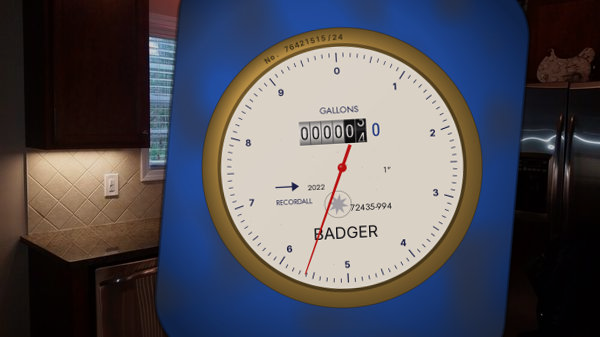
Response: 35.6 gal
